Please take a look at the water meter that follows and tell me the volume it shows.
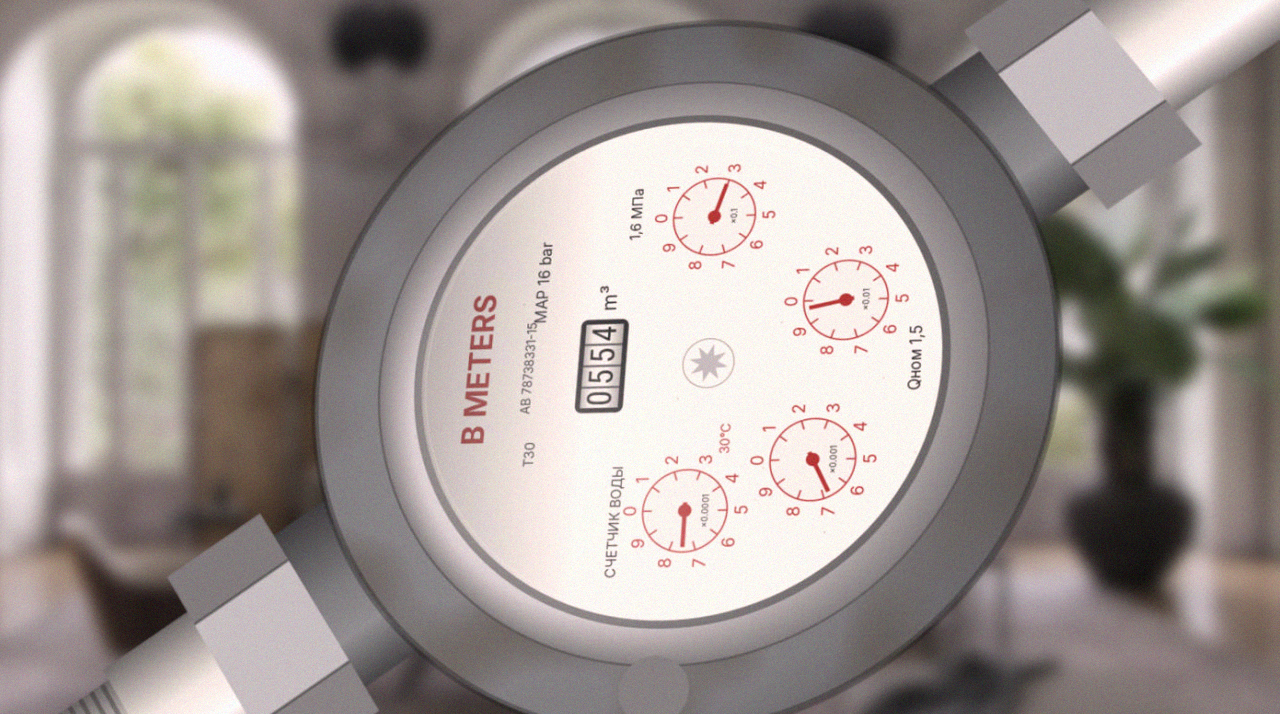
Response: 554.2967 m³
